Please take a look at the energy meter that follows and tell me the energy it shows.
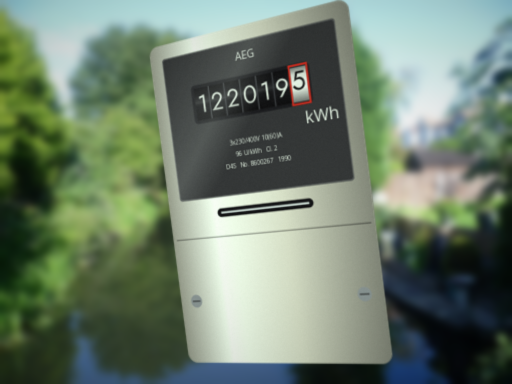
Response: 122019.5 kWh
